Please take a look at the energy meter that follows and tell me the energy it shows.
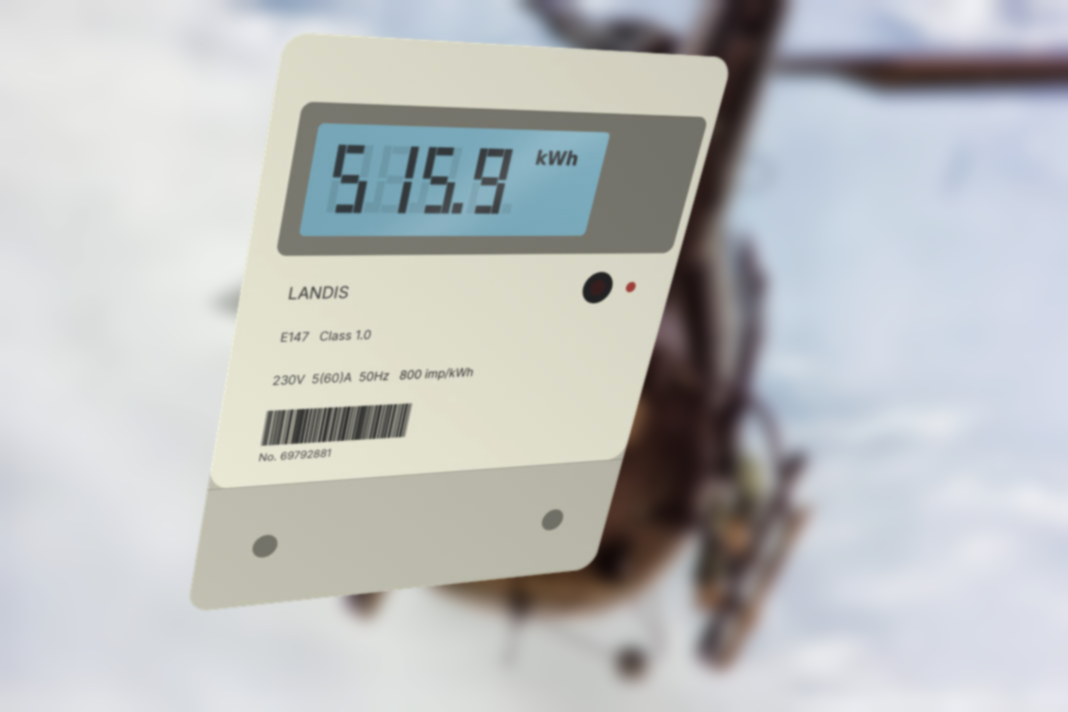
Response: 515.9 kWh
